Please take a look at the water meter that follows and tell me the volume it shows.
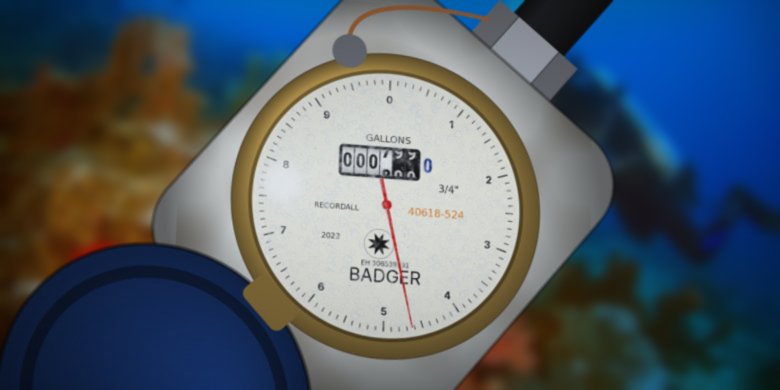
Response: 7994.6 gal
